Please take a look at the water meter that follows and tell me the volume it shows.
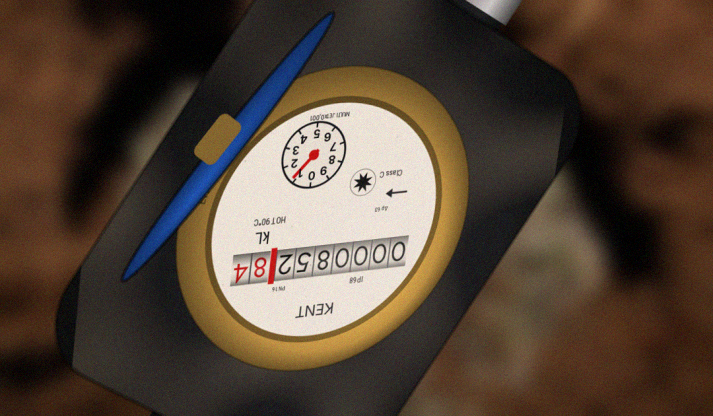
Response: 852.841 kL
